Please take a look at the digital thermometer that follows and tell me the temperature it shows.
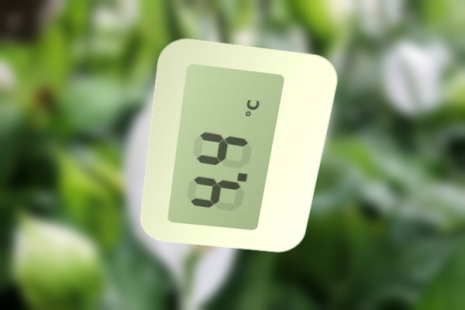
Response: 4.4 °C
